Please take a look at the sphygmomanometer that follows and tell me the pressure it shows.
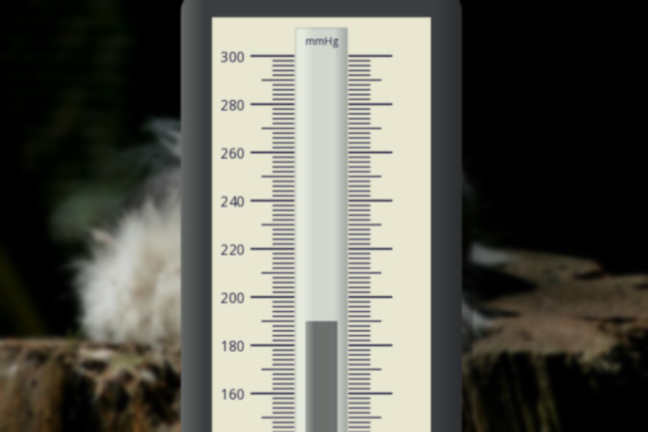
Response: 190 mmHg
